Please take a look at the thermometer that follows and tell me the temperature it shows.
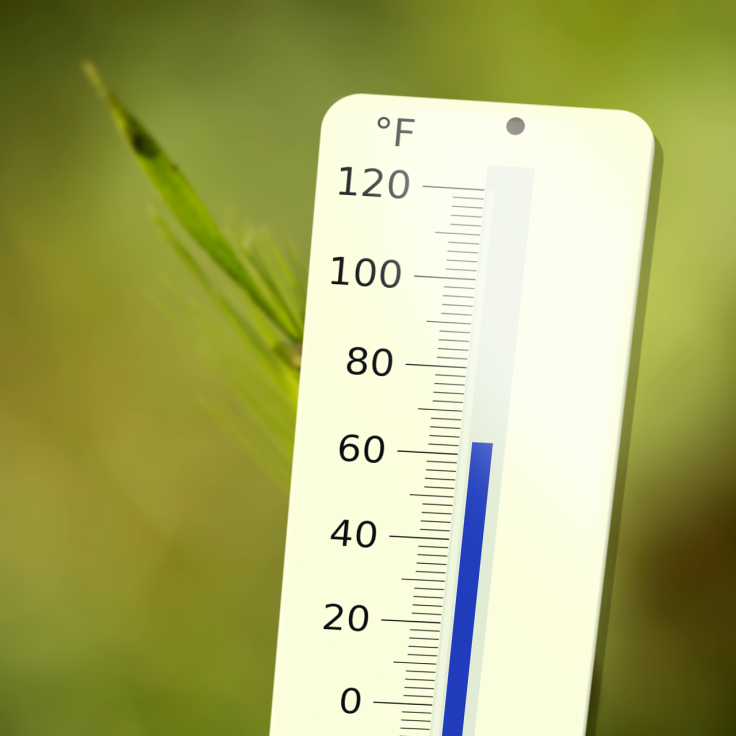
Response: 63 °F
